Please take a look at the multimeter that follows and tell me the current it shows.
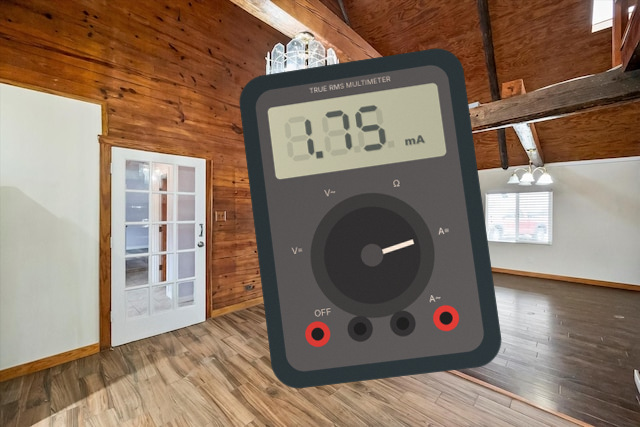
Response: 1.75 mA
